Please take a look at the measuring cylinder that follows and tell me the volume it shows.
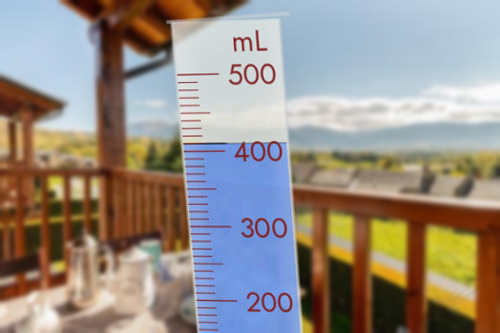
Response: 410 mL
